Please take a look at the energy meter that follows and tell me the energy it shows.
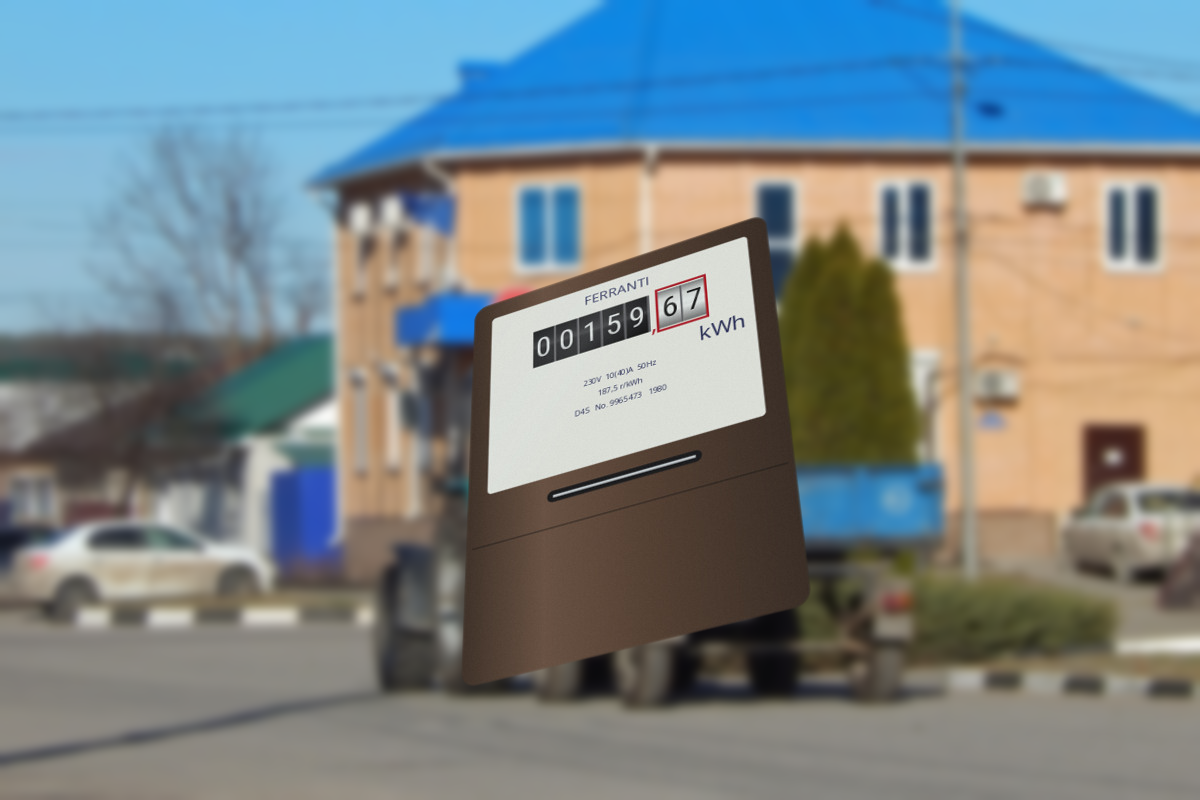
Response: 159.67 kWh
